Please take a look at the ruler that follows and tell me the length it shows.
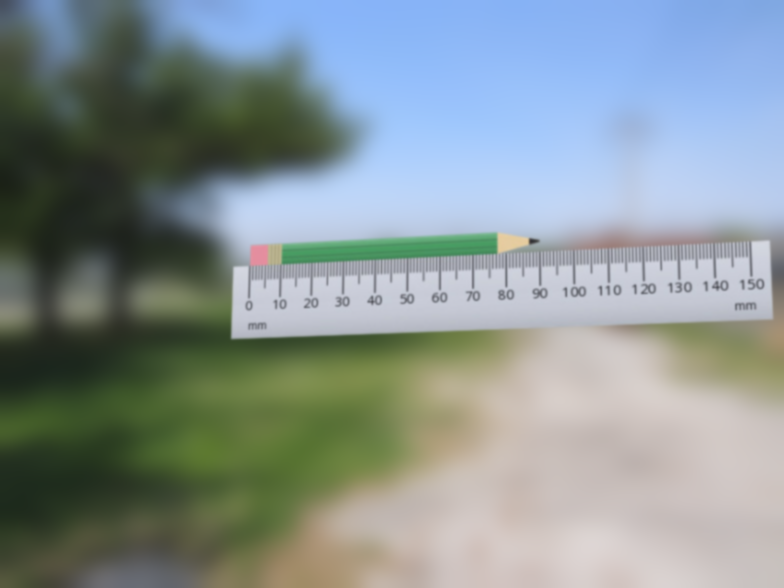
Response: 90 mm
